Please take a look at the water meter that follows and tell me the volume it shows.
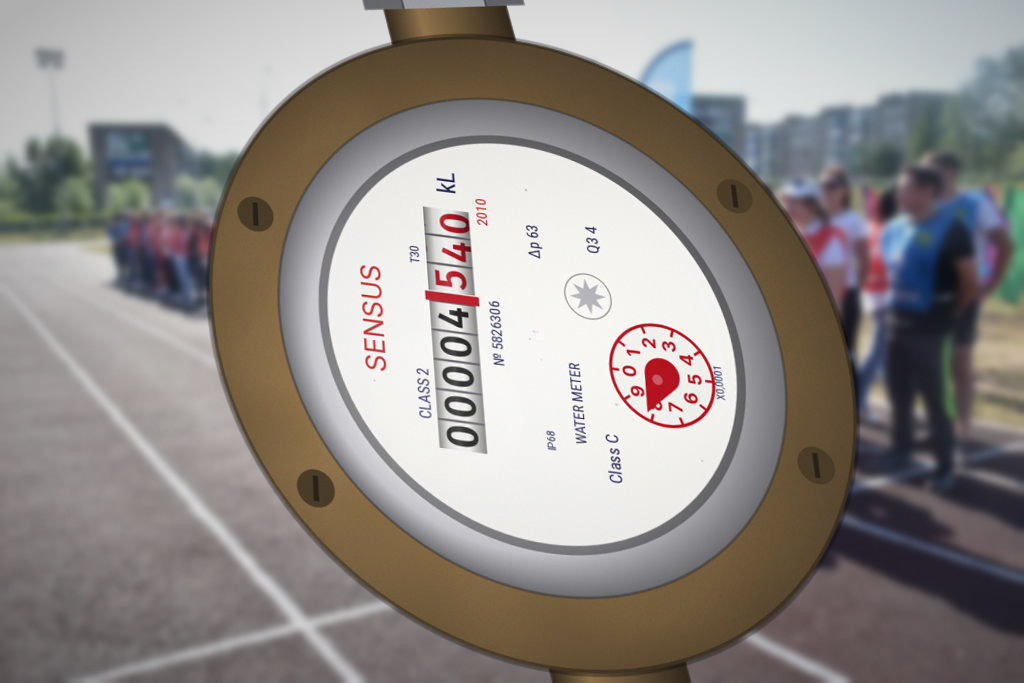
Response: 4.5398 kL
